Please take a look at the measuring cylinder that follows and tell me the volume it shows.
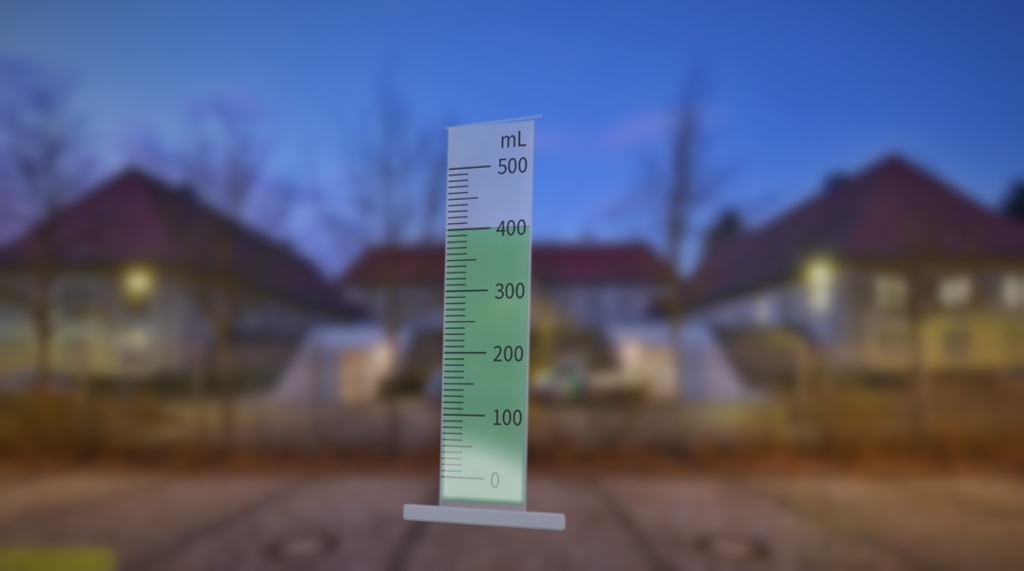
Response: 400 mL
